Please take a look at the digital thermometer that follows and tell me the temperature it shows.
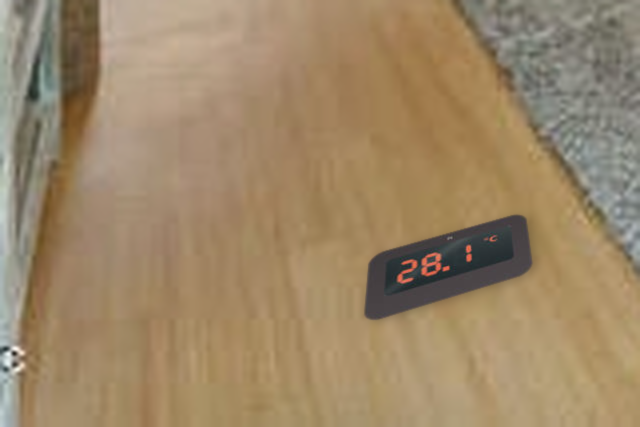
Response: 28.1 °C
